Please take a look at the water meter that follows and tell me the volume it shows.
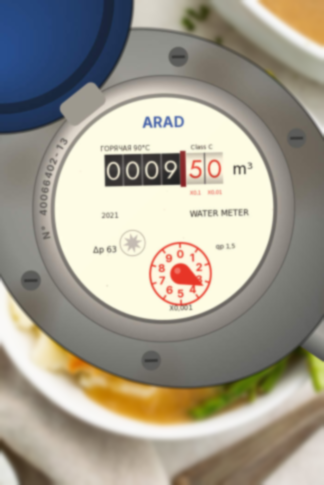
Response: 9.503 m³
